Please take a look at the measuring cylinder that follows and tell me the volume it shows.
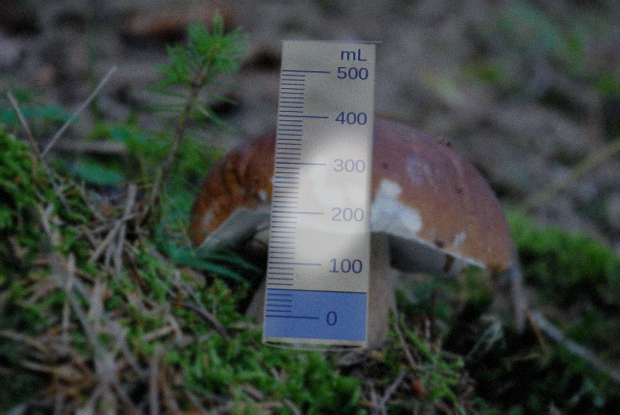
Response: 50 mL
